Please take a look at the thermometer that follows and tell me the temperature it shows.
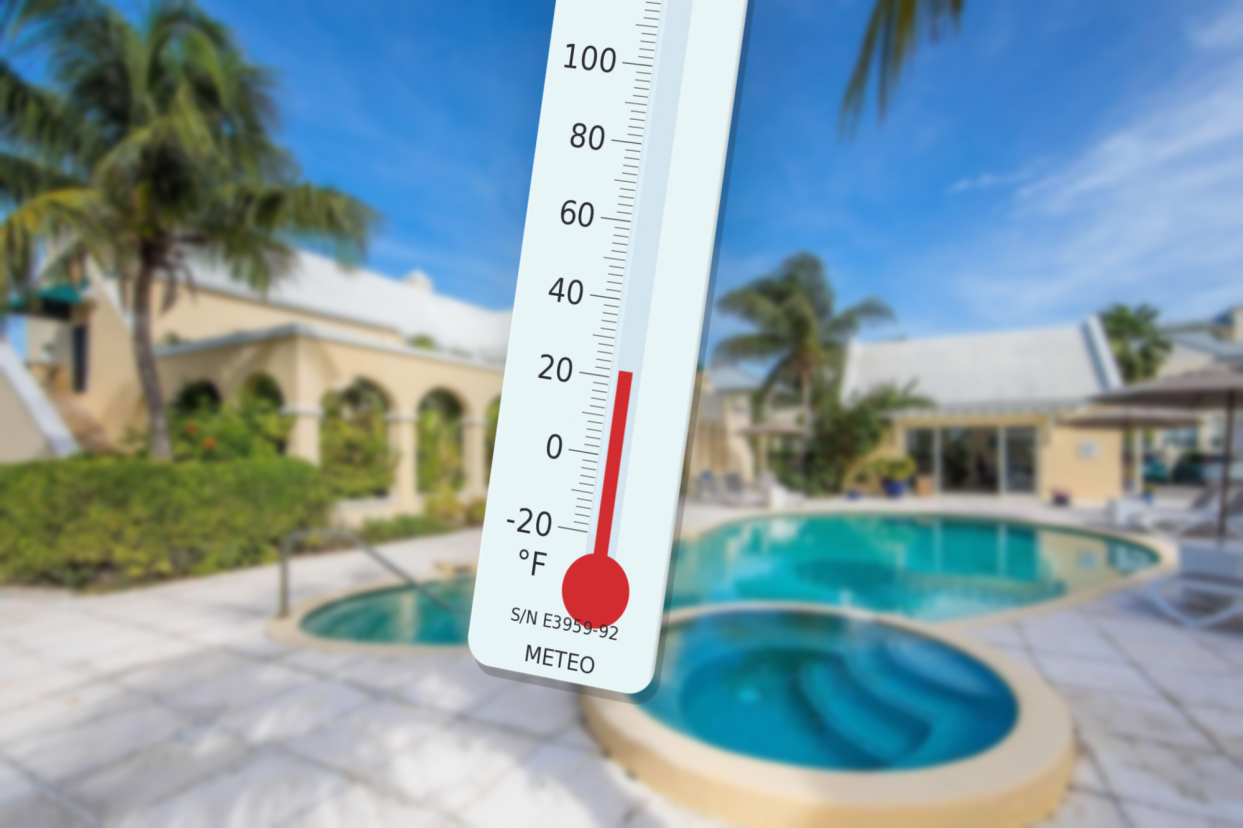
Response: 22 °F
